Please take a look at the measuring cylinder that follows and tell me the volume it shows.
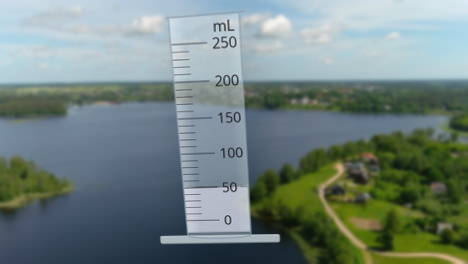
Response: 50 mL
